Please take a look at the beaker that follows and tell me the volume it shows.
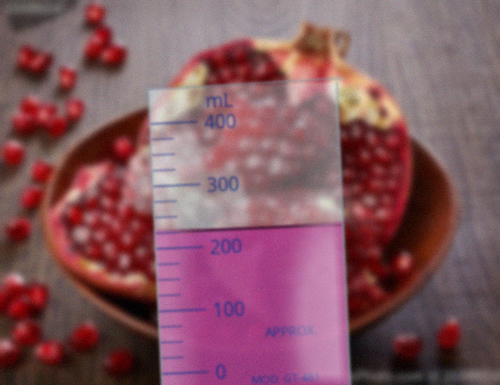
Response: 225 mL
